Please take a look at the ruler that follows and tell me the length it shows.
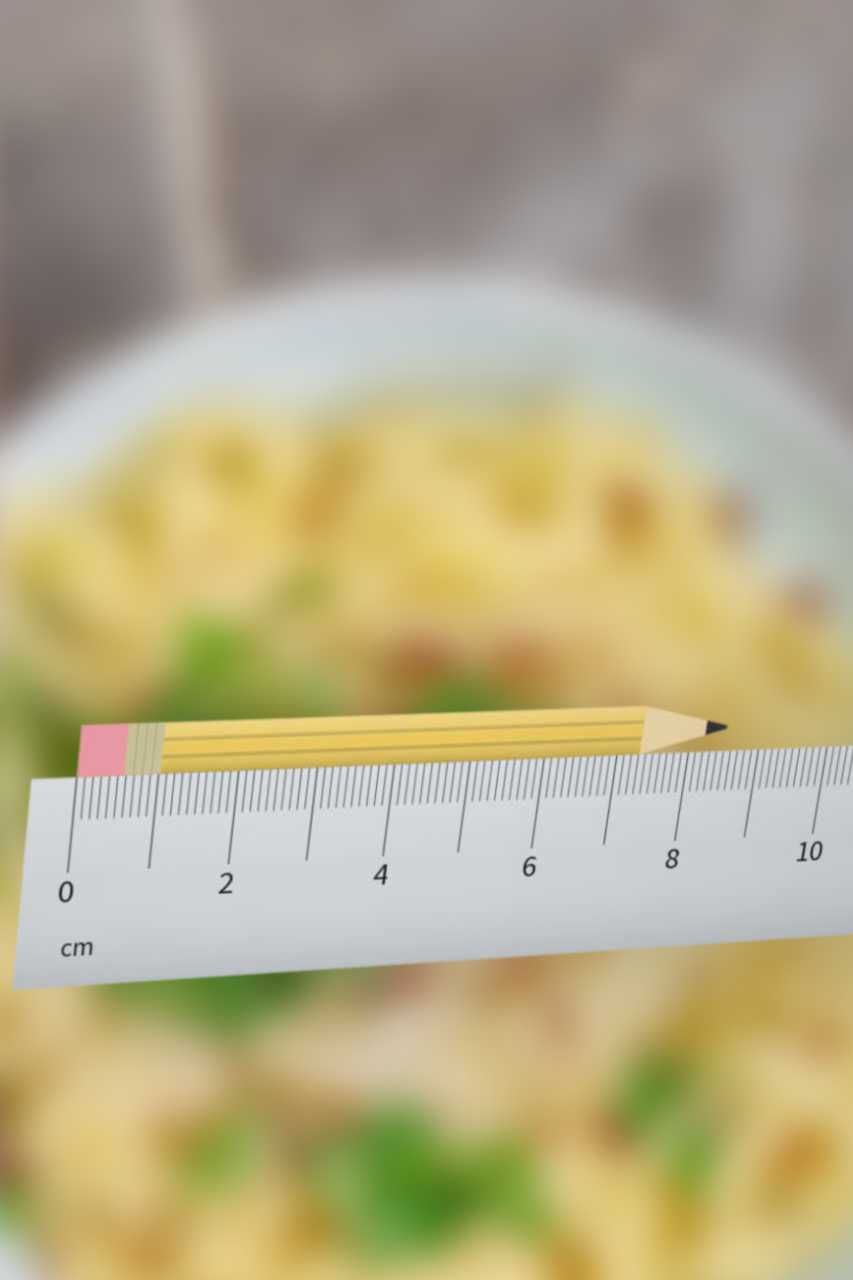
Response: 8.5 cm
